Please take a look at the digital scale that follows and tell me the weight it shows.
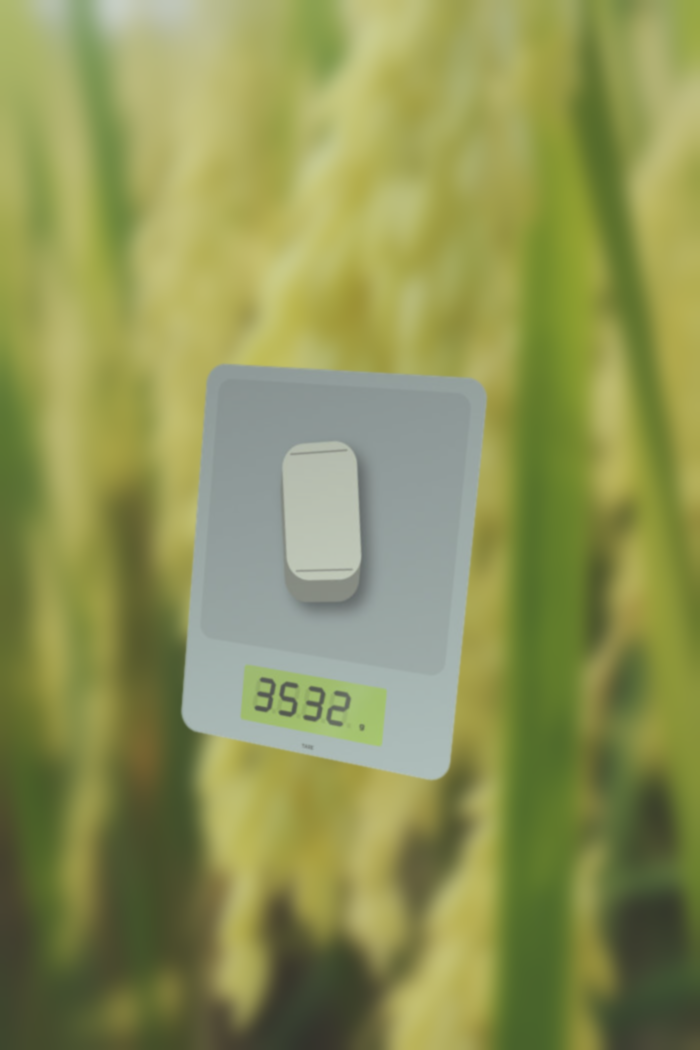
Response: 3532 g
